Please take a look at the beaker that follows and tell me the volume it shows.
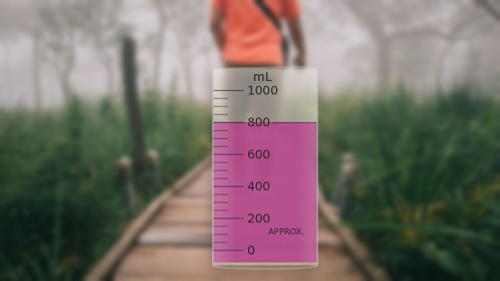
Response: 800 mL
